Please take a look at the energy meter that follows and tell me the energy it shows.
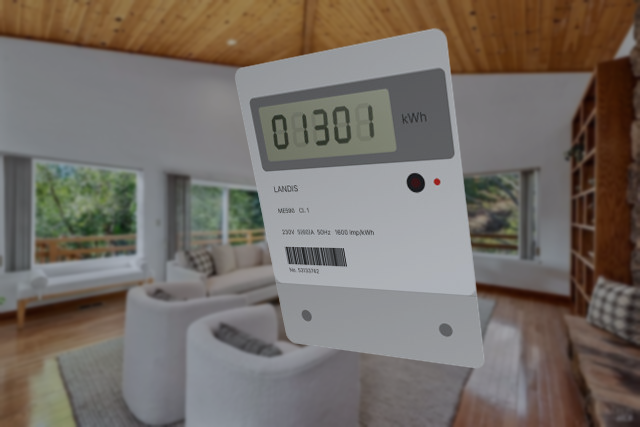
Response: 1301 kWh
